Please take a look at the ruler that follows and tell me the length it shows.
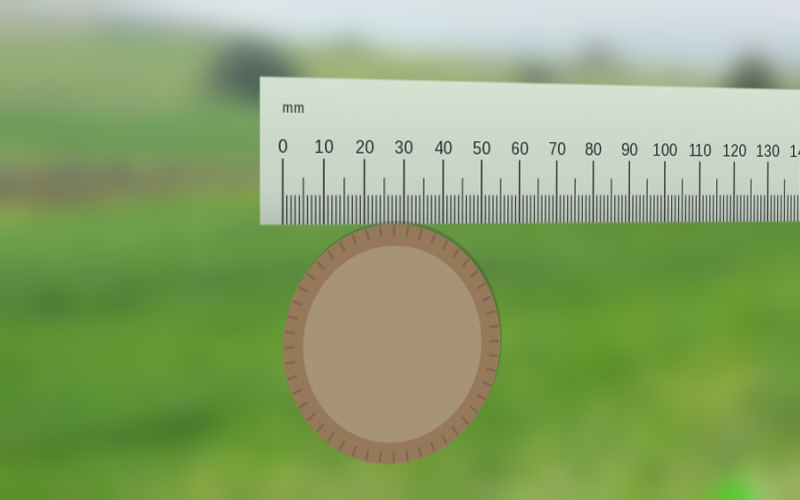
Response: 55 mm
